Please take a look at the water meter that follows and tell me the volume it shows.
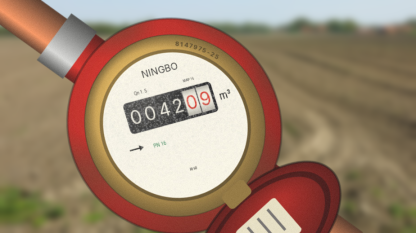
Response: 42.09 m³
